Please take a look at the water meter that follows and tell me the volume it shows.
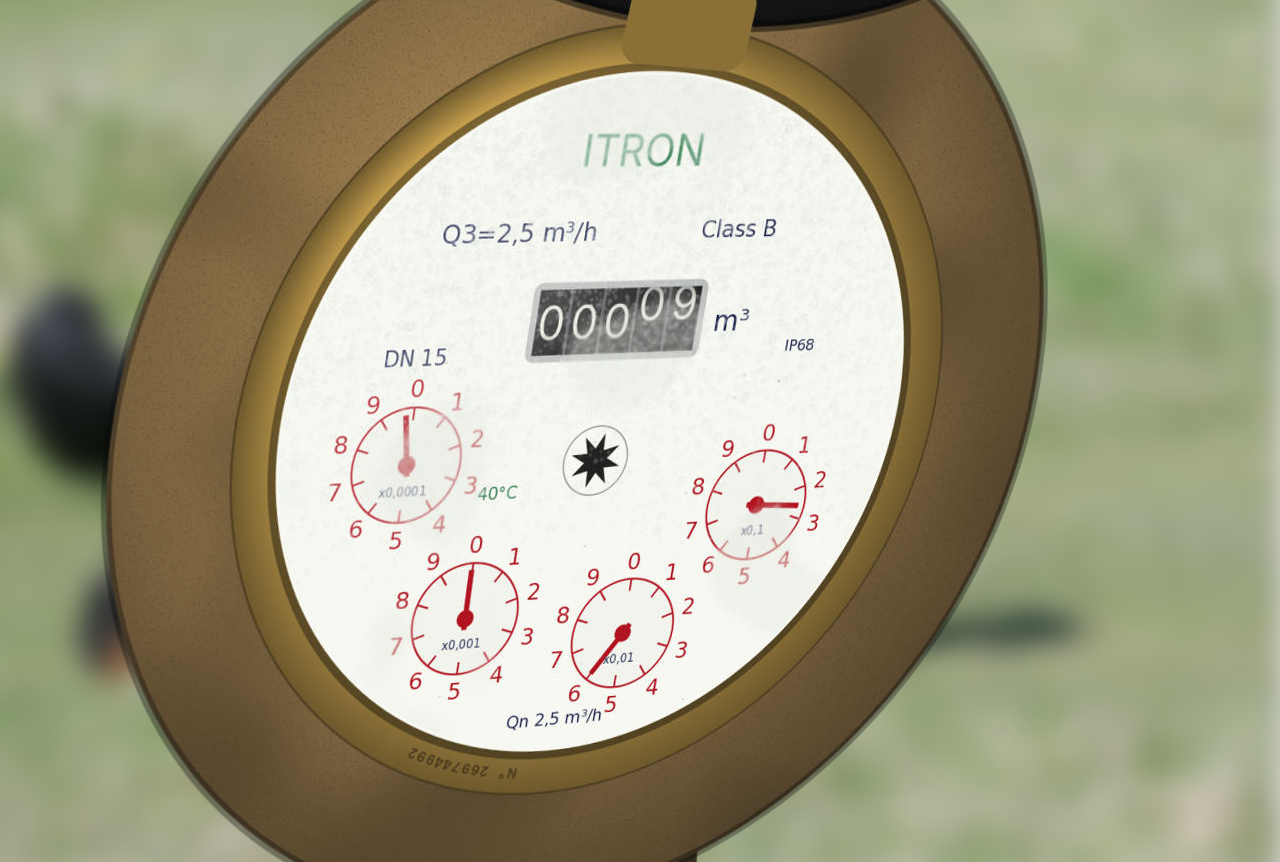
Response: 9.2599 m³
